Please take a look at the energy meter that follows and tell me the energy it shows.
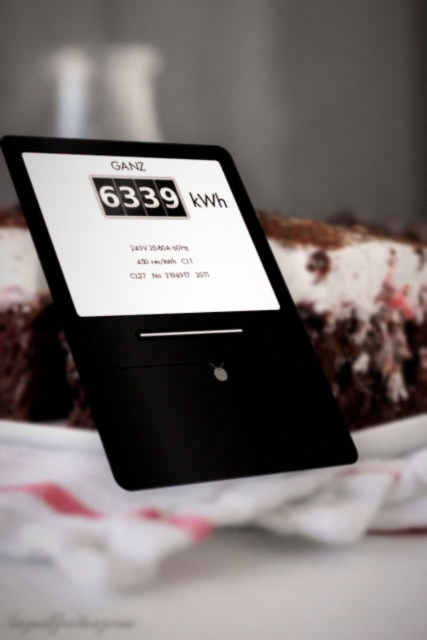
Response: 6339 kWh
